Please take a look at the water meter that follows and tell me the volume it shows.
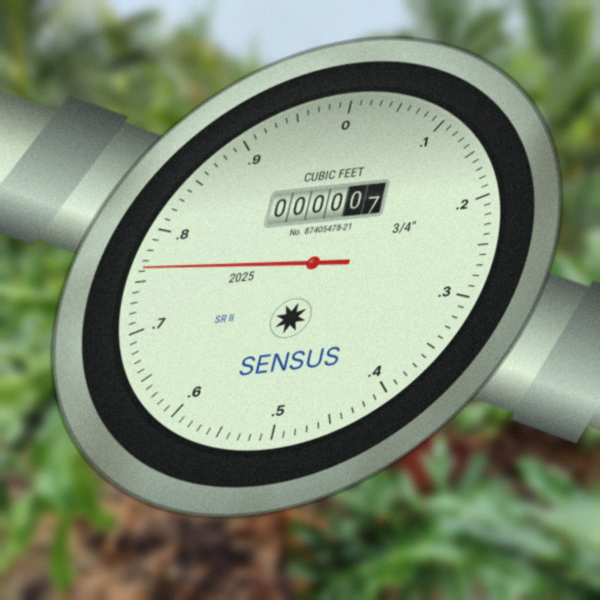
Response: 6.76 ft³
